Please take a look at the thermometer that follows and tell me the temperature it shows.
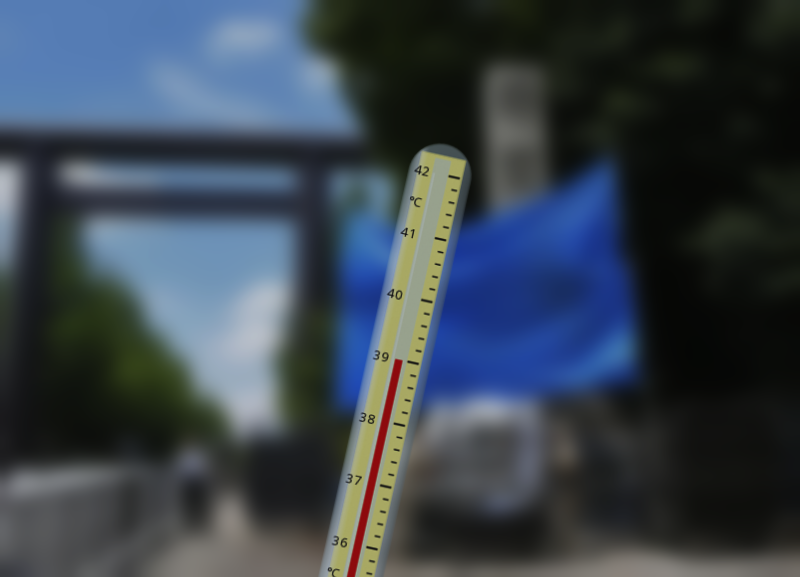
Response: 39 °C
